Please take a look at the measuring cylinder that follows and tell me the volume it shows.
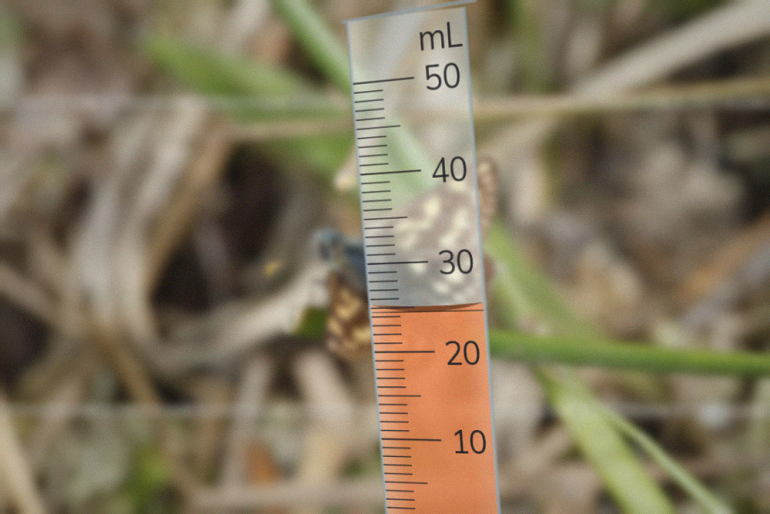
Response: 24.5 mL
